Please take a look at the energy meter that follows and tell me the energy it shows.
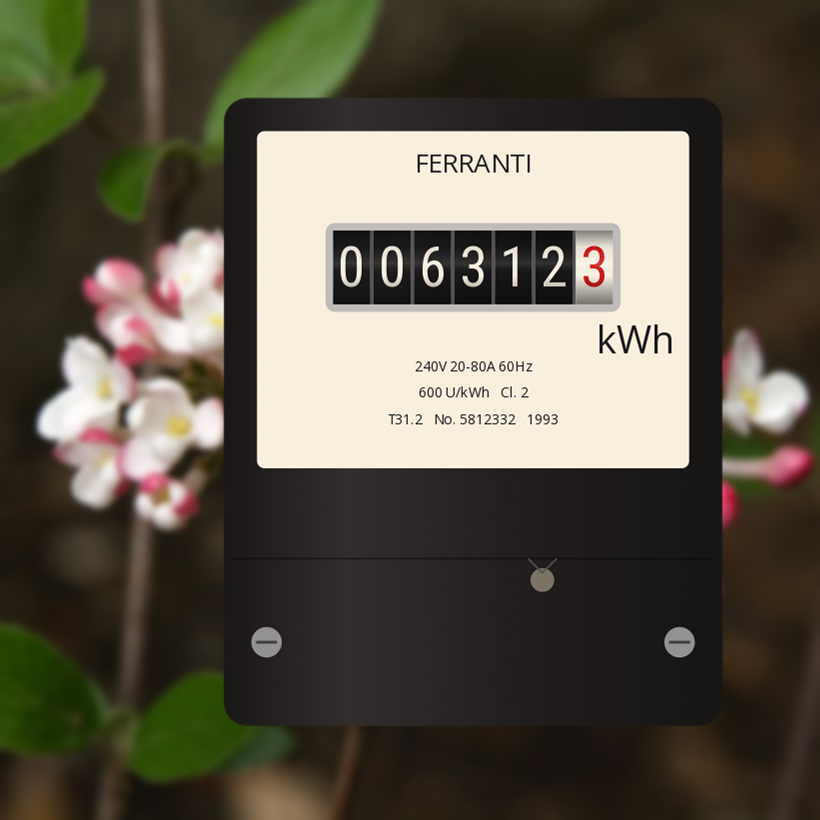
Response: 6312.3 kWh
